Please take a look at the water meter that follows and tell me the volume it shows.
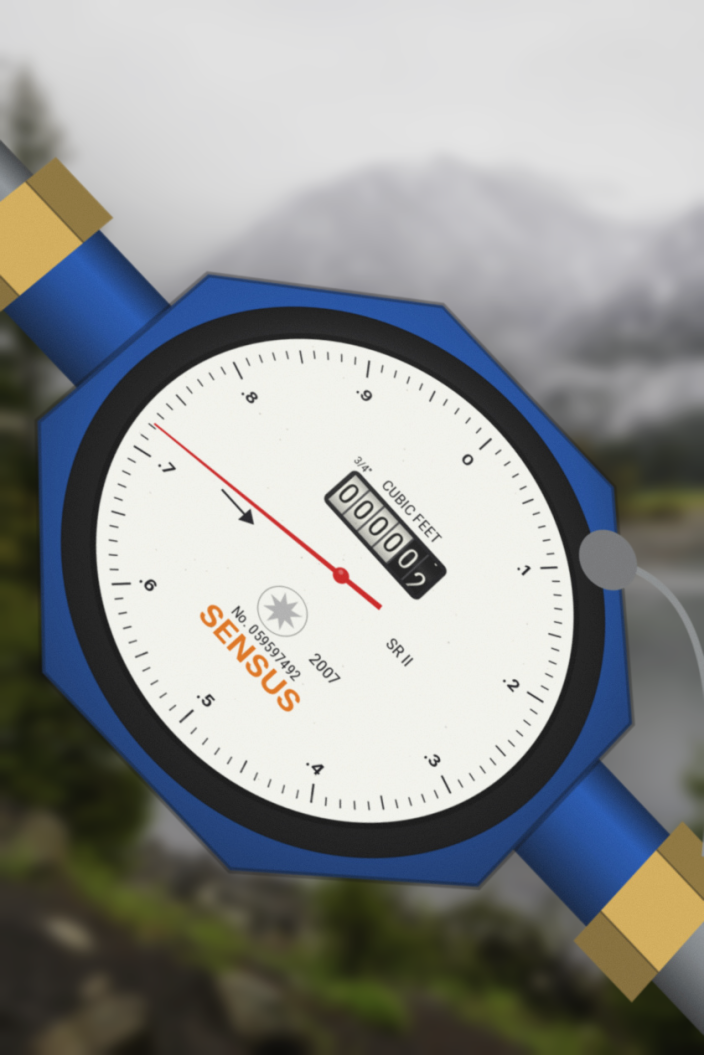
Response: 1.72 ft³
